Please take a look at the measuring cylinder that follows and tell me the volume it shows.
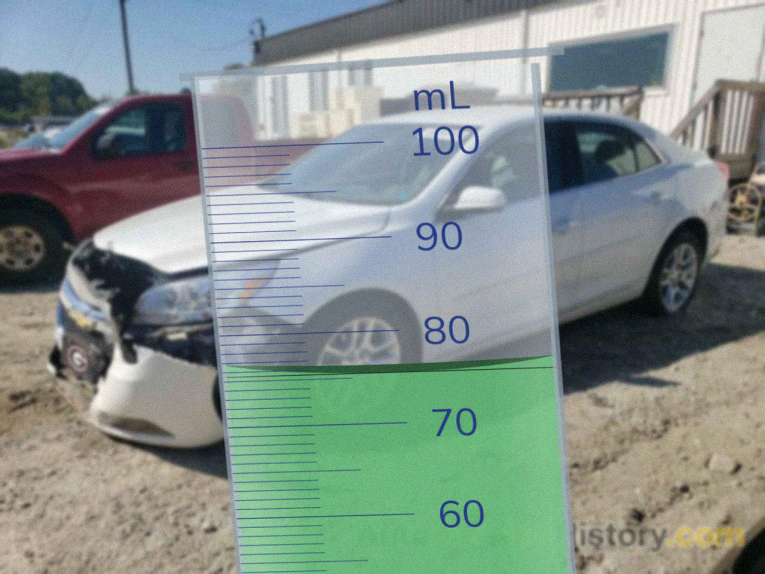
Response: 75.5 mL
